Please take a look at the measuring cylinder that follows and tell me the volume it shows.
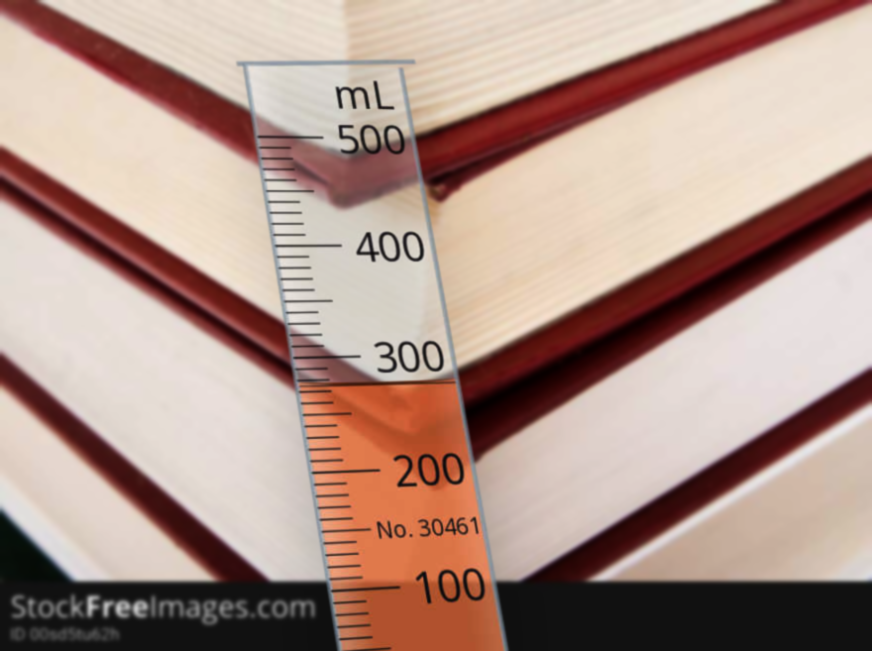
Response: 275 mL
